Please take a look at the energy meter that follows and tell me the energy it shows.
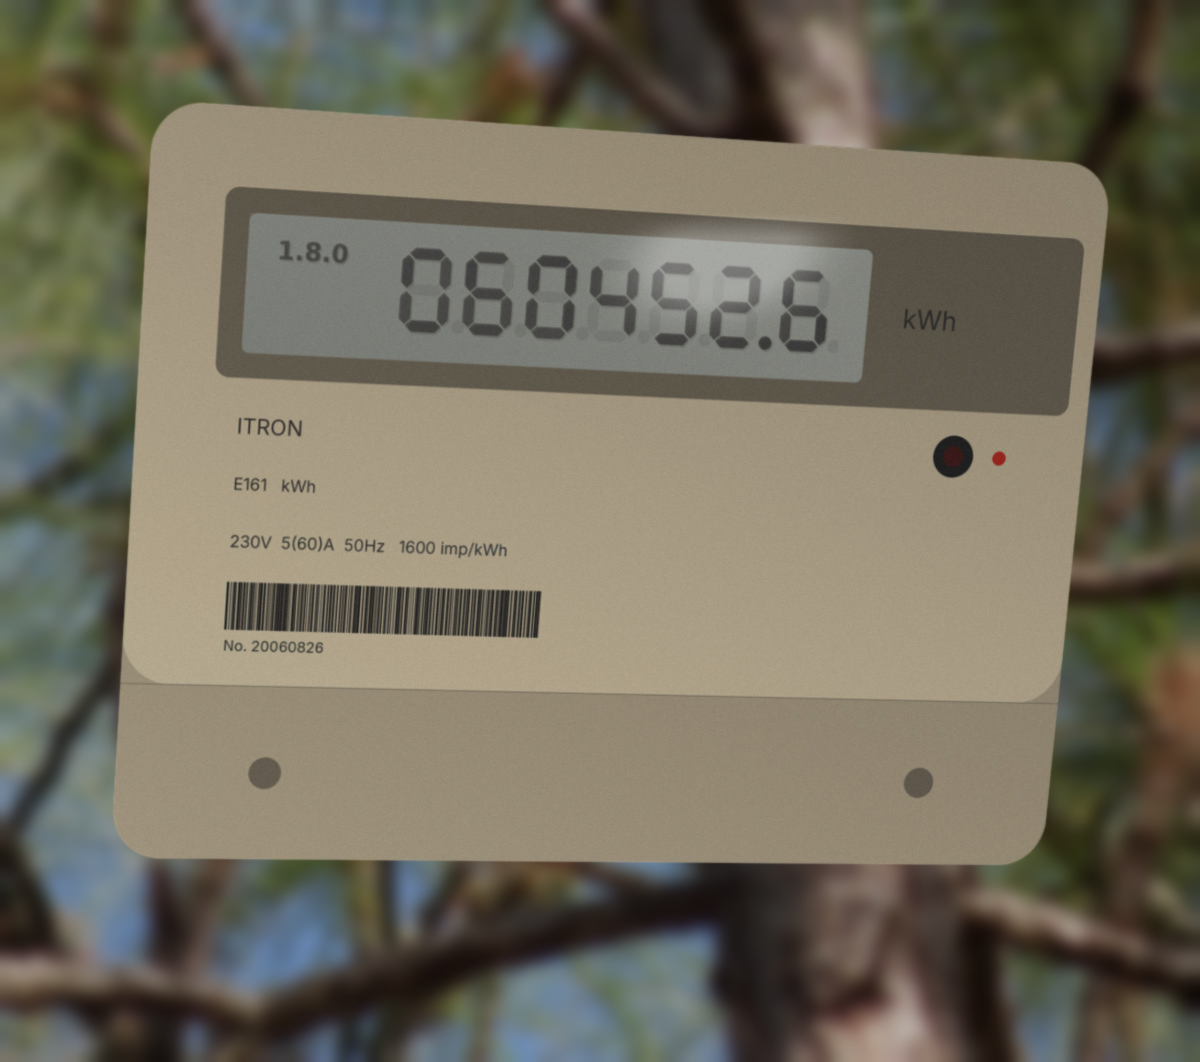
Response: 60452.6 kWh
